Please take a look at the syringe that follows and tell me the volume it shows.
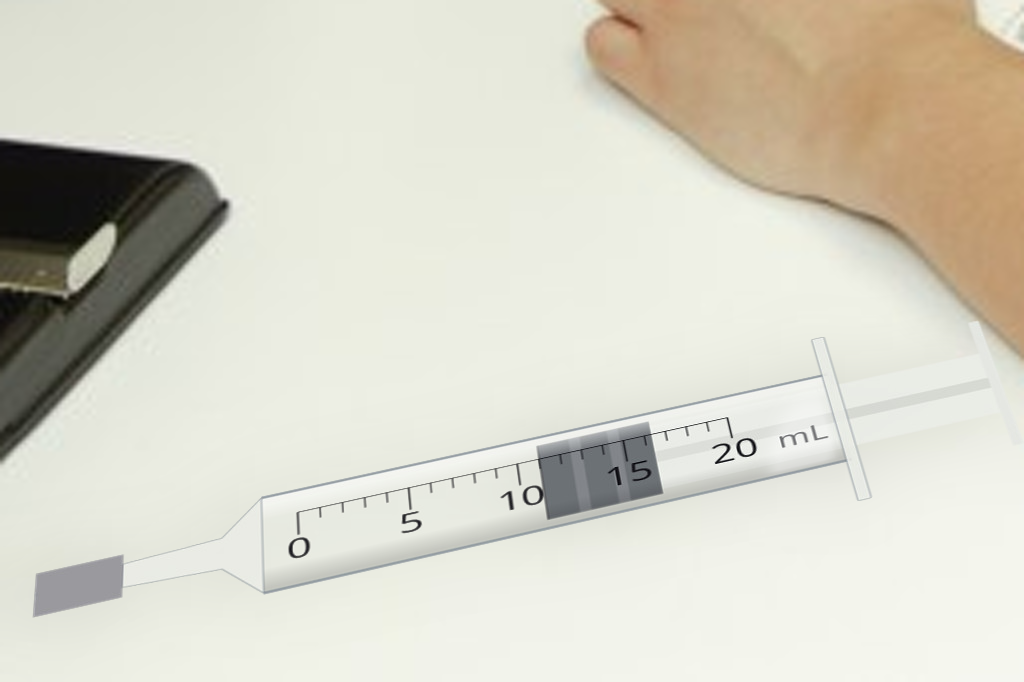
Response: 11 mL
